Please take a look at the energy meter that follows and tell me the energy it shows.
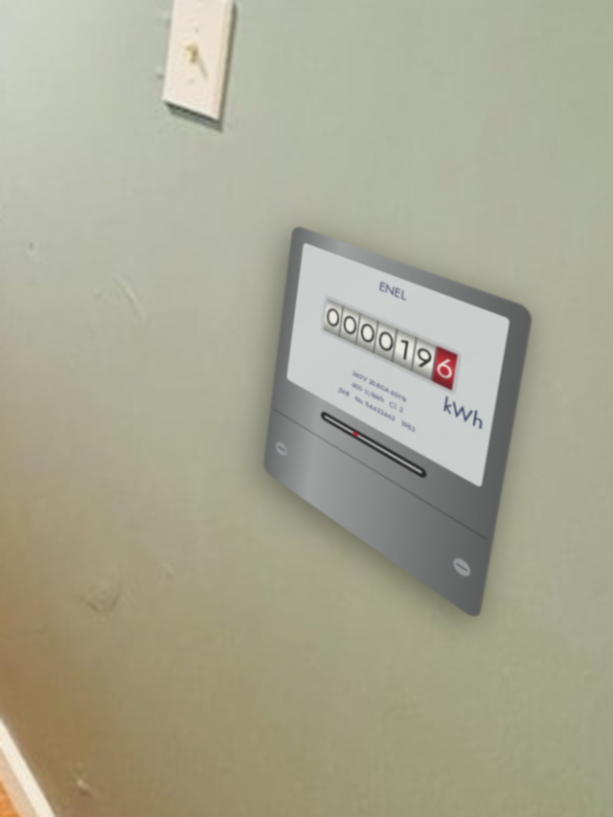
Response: 19.6 kWh
